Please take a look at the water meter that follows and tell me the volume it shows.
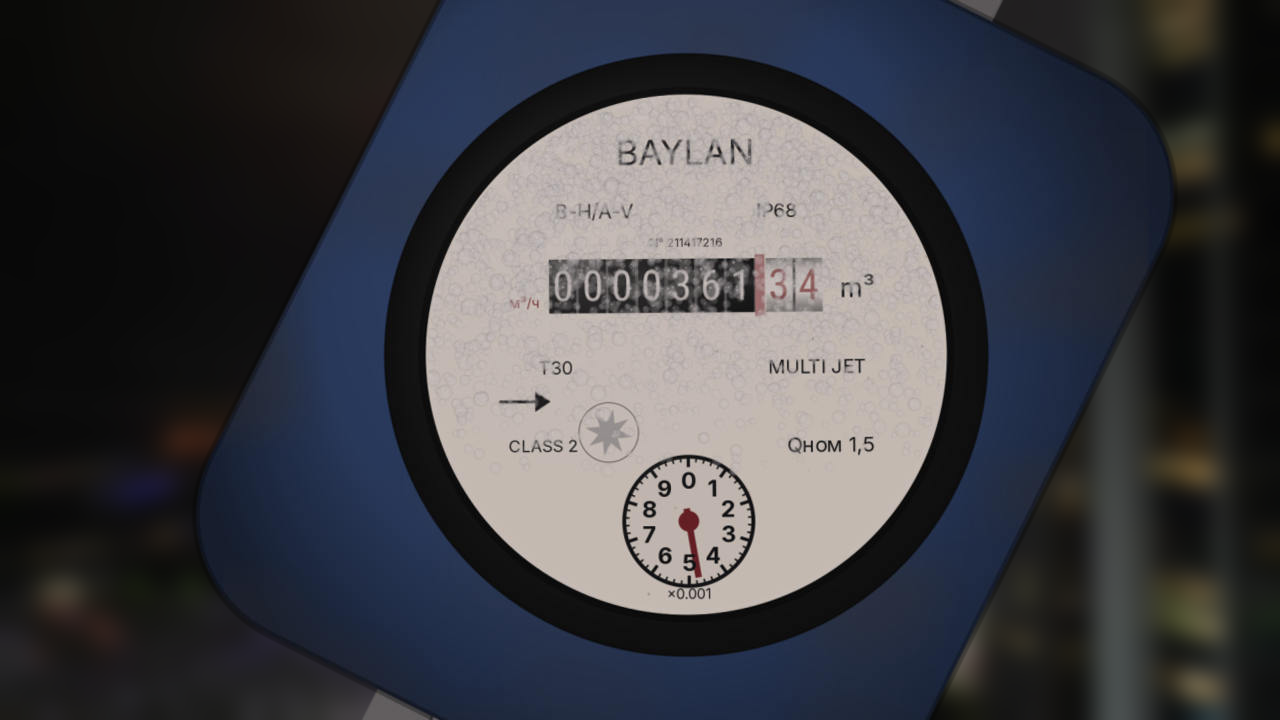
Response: 361.344 m³
